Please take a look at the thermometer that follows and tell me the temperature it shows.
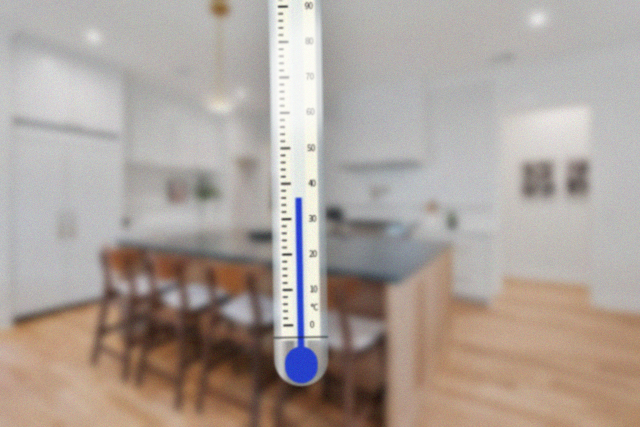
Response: 36 °C
